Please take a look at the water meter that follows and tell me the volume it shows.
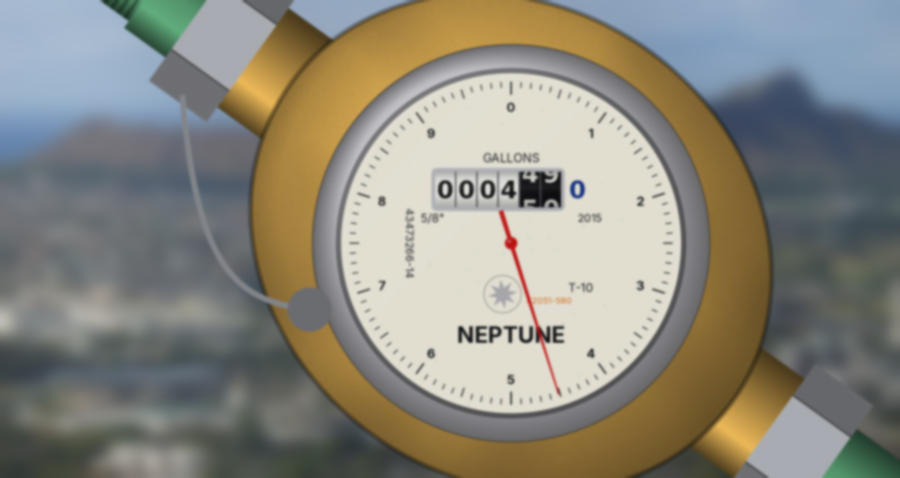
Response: 4494.5 gal
